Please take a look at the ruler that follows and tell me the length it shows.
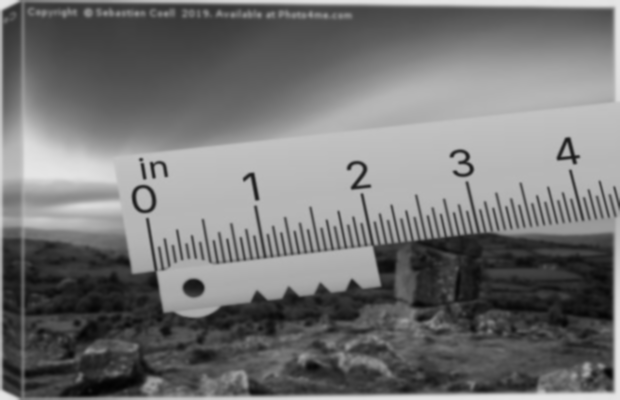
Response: 2 in
